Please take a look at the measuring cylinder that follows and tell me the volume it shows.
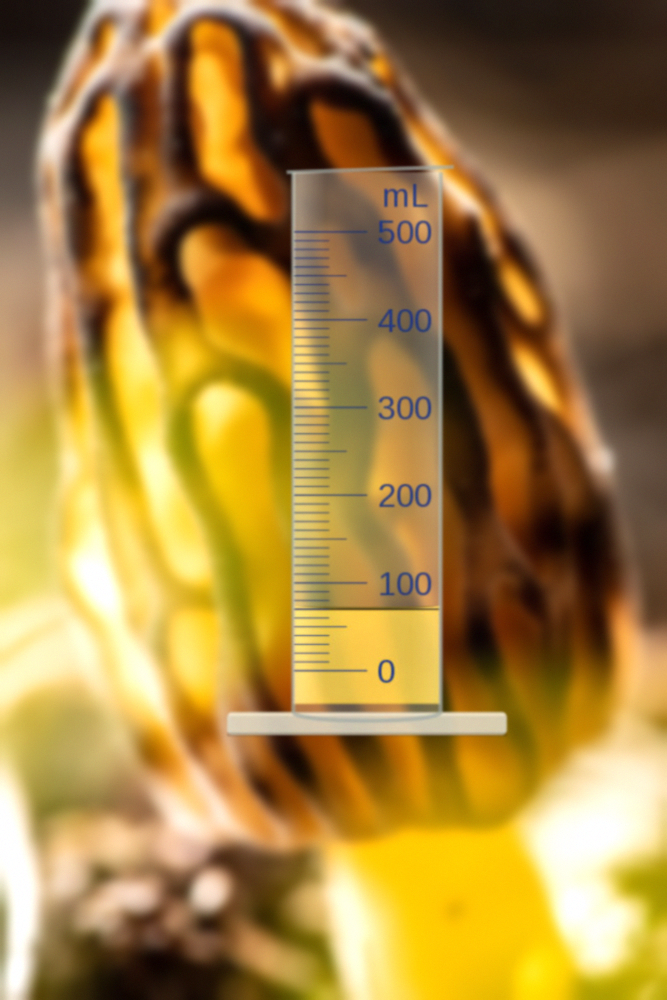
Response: 70 mL
